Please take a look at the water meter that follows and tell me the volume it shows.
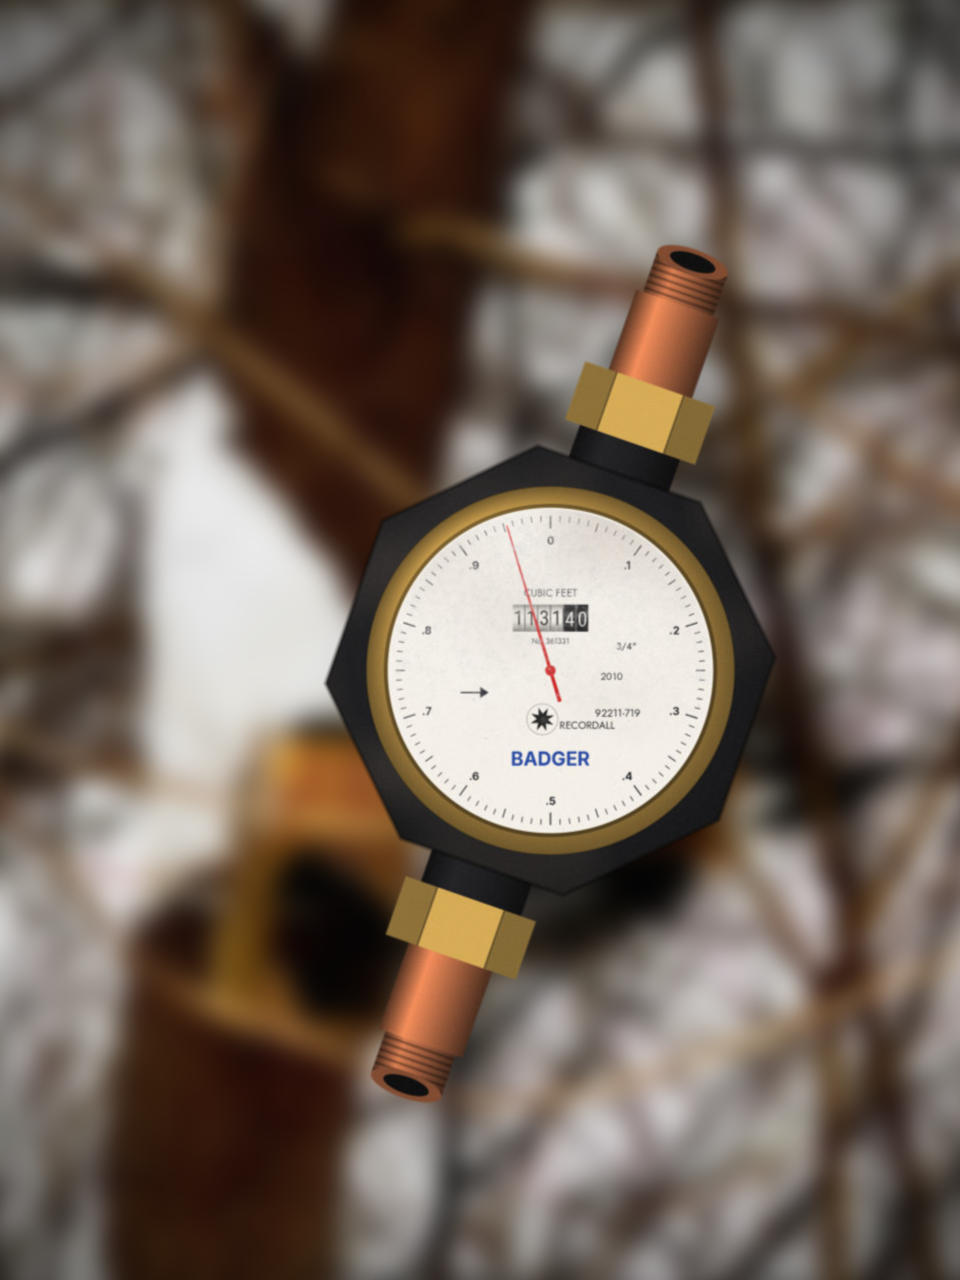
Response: 113139.95 ft³
